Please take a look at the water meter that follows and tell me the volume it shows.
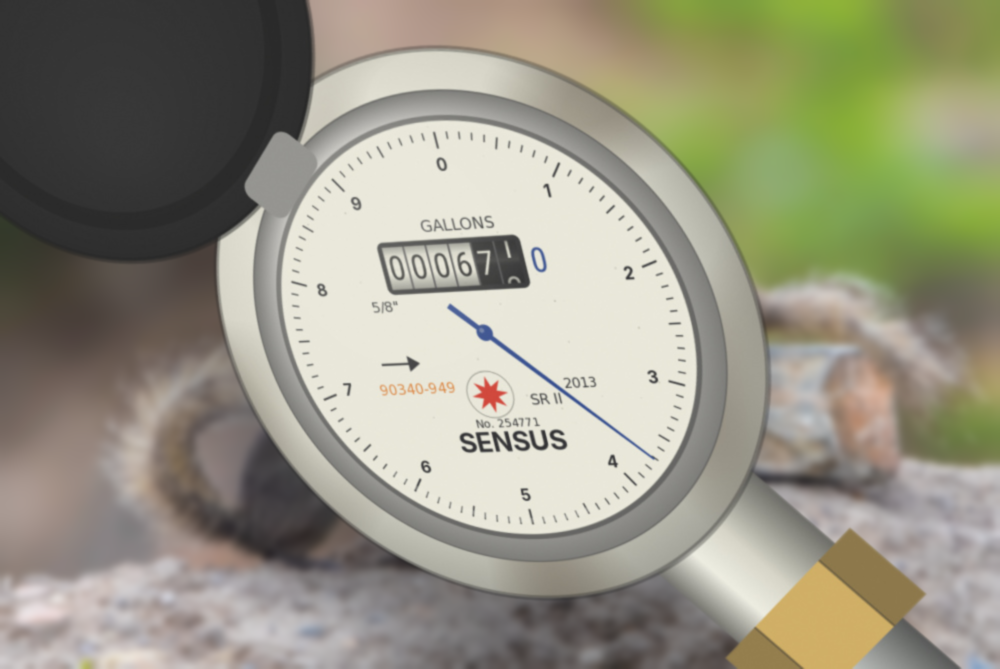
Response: 6713.7 gal
